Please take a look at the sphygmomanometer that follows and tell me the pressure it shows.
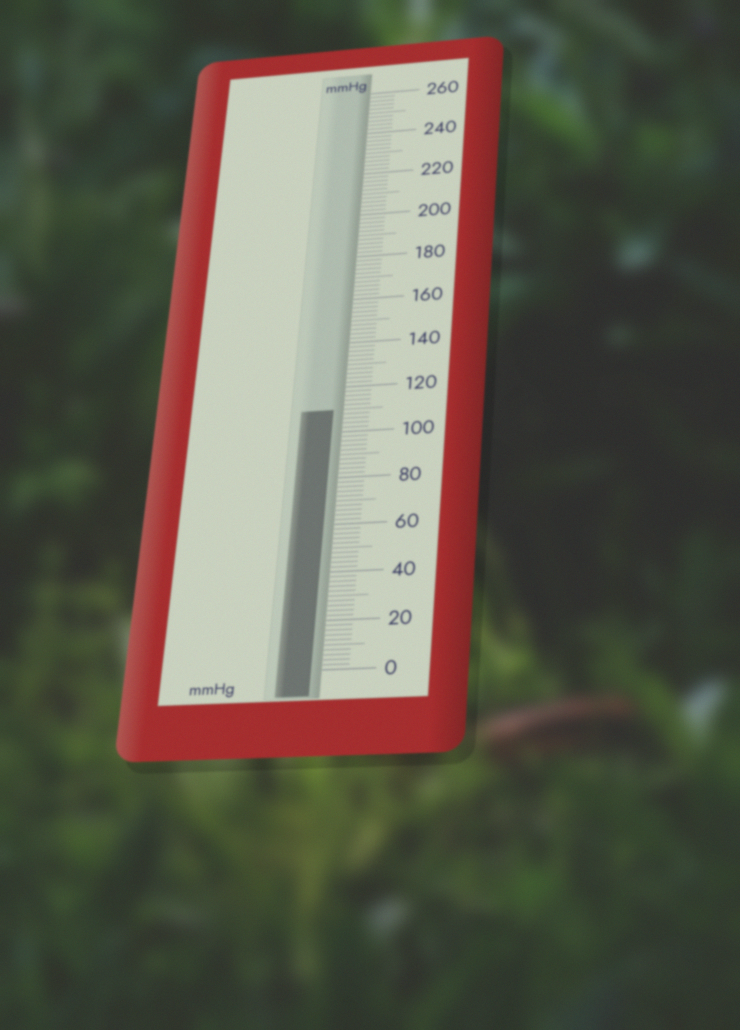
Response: 110 mmHg
